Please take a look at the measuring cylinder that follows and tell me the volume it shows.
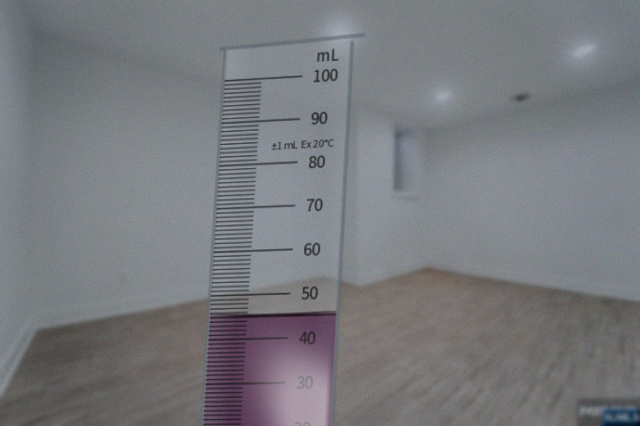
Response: 45 mL
